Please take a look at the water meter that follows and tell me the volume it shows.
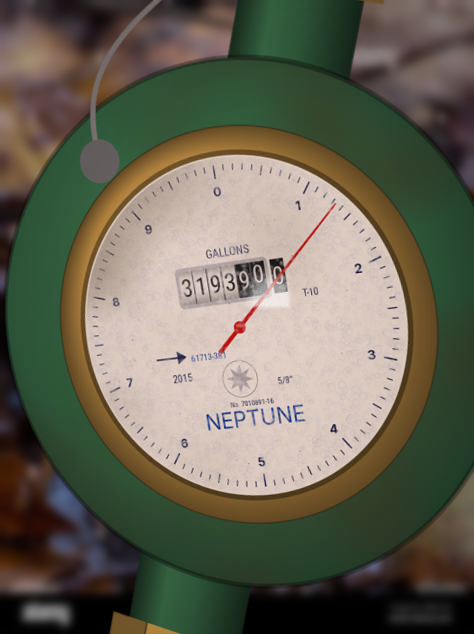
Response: 3193901.3 gal
